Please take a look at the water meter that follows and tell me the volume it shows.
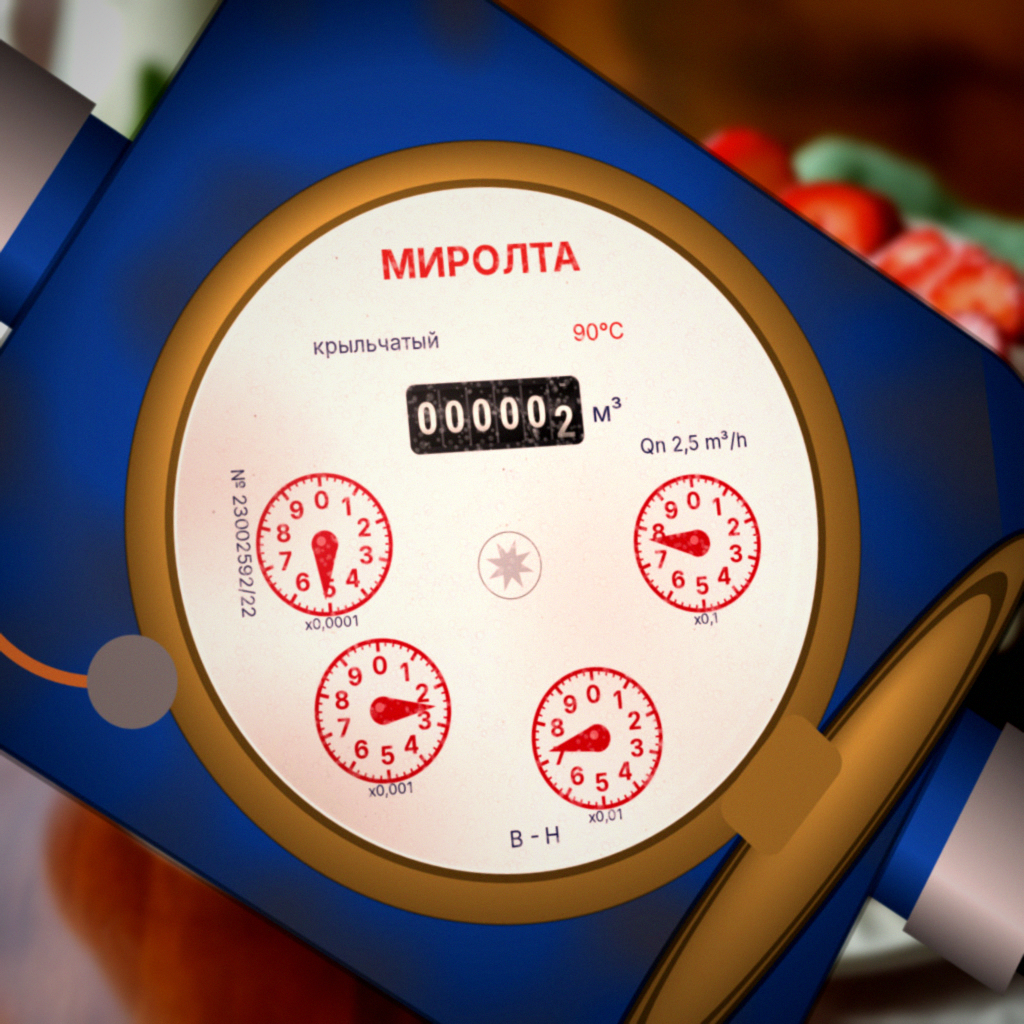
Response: 1.7725 m³
